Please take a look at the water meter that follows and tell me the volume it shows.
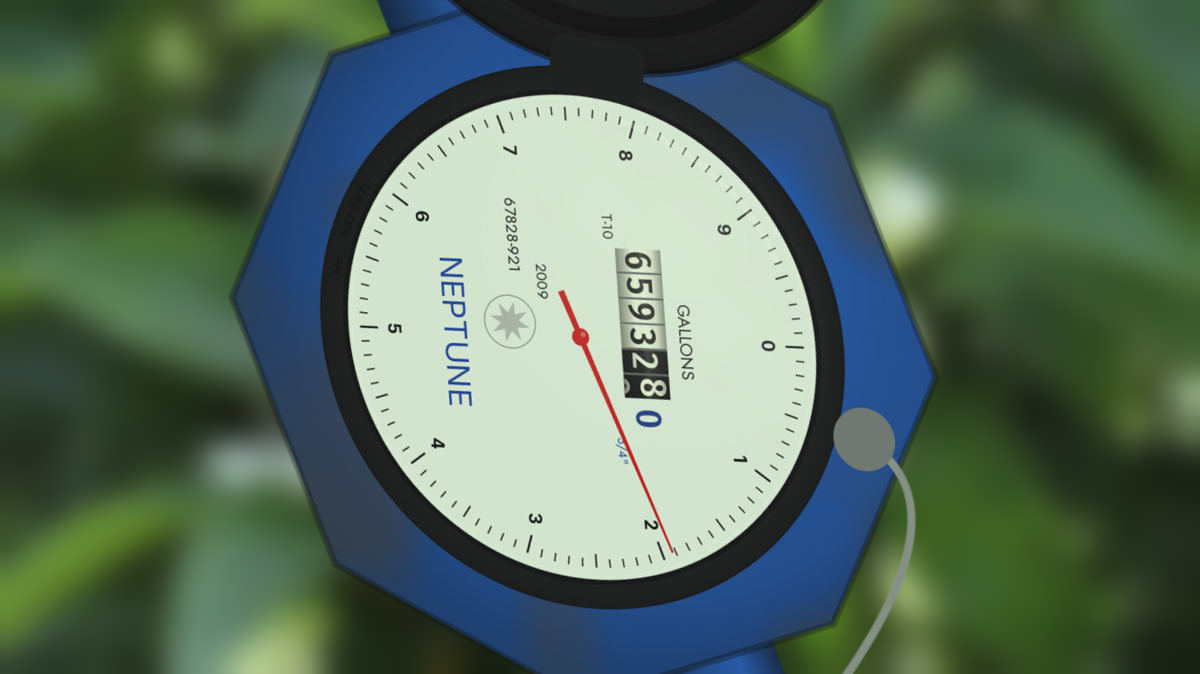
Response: 6593281.9 gal
